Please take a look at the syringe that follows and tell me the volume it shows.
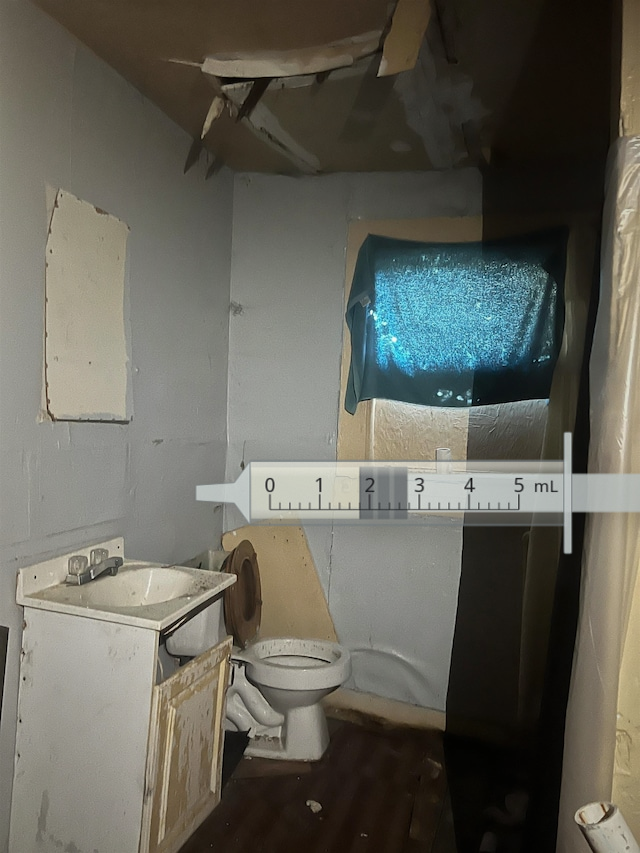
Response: 1.8 mL
